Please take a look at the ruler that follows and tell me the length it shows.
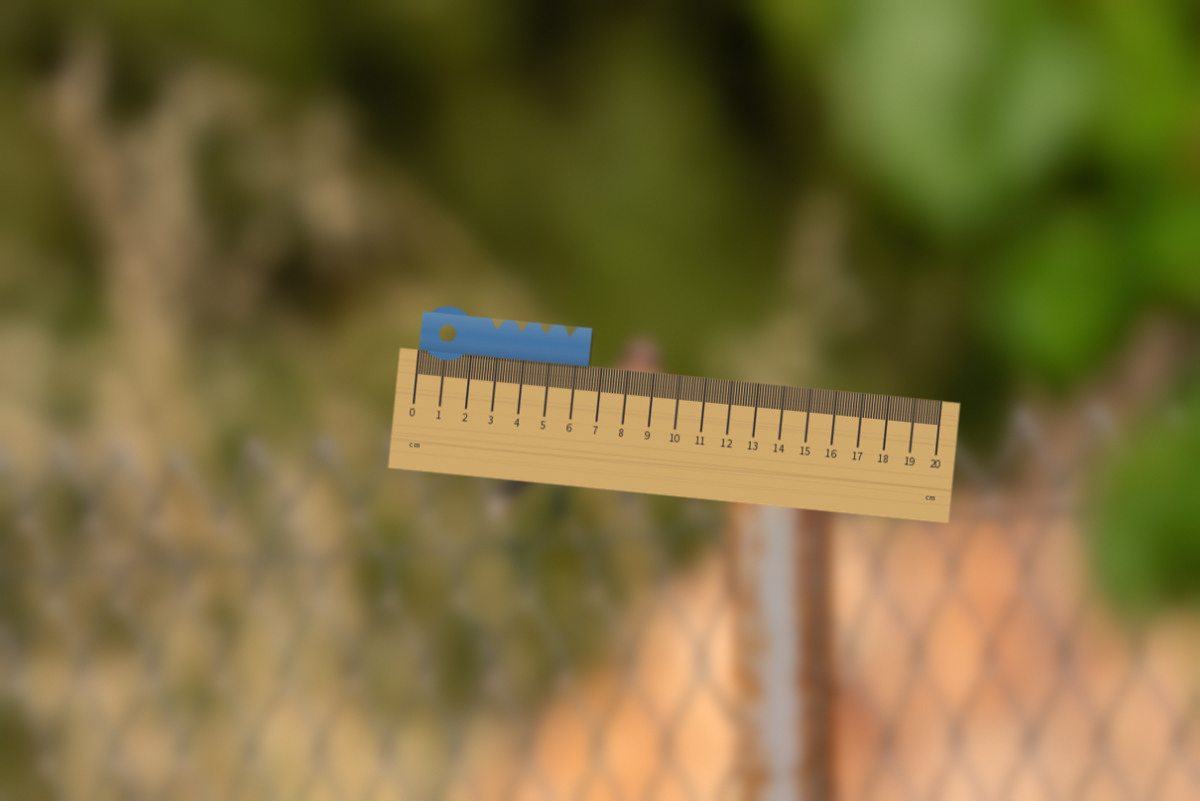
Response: 6.5 cm
